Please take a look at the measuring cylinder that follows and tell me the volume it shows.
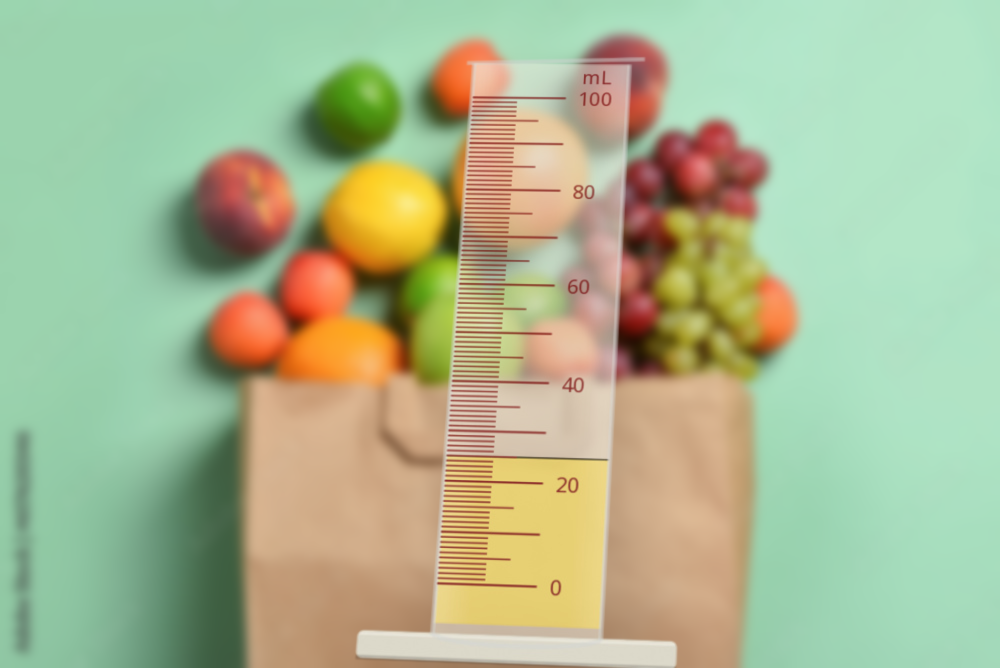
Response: 25 mL
